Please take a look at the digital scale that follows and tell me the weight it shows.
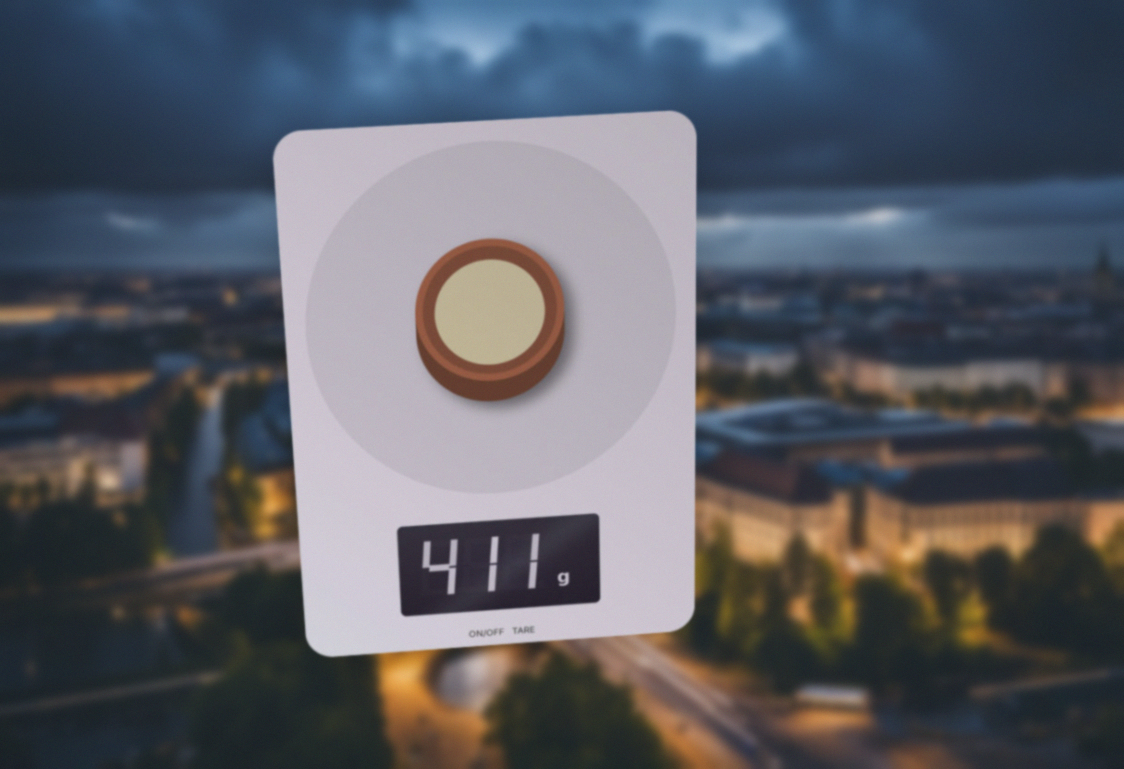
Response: 411 g
